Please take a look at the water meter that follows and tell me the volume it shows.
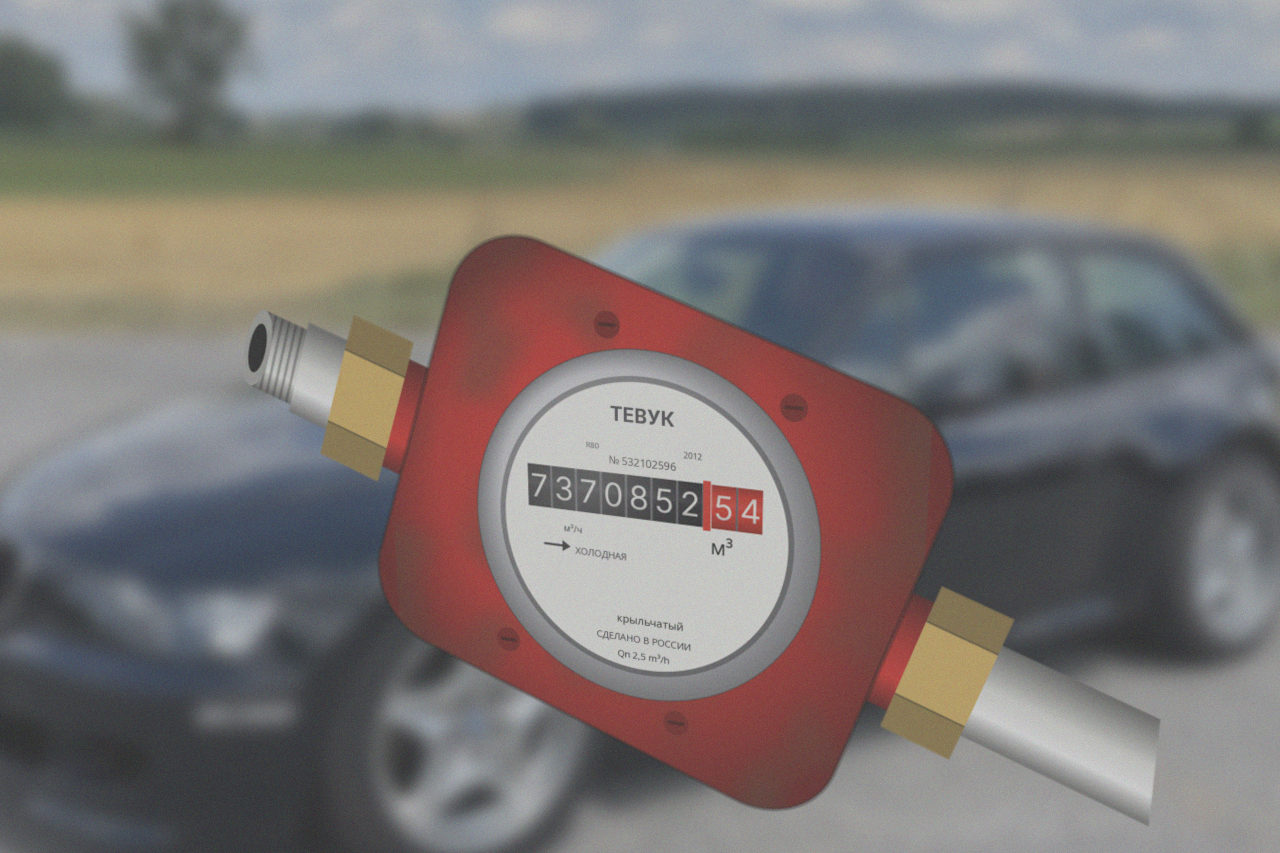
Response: 7370852.54 m³
